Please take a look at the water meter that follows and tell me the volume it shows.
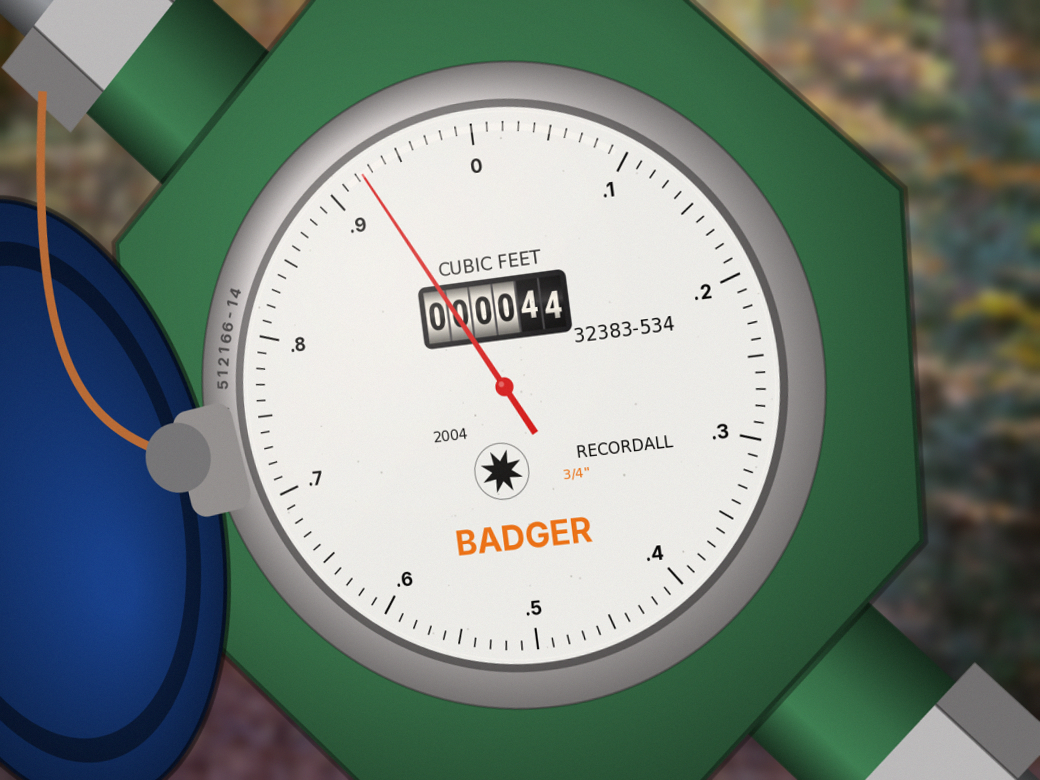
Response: 43.92 ft³
